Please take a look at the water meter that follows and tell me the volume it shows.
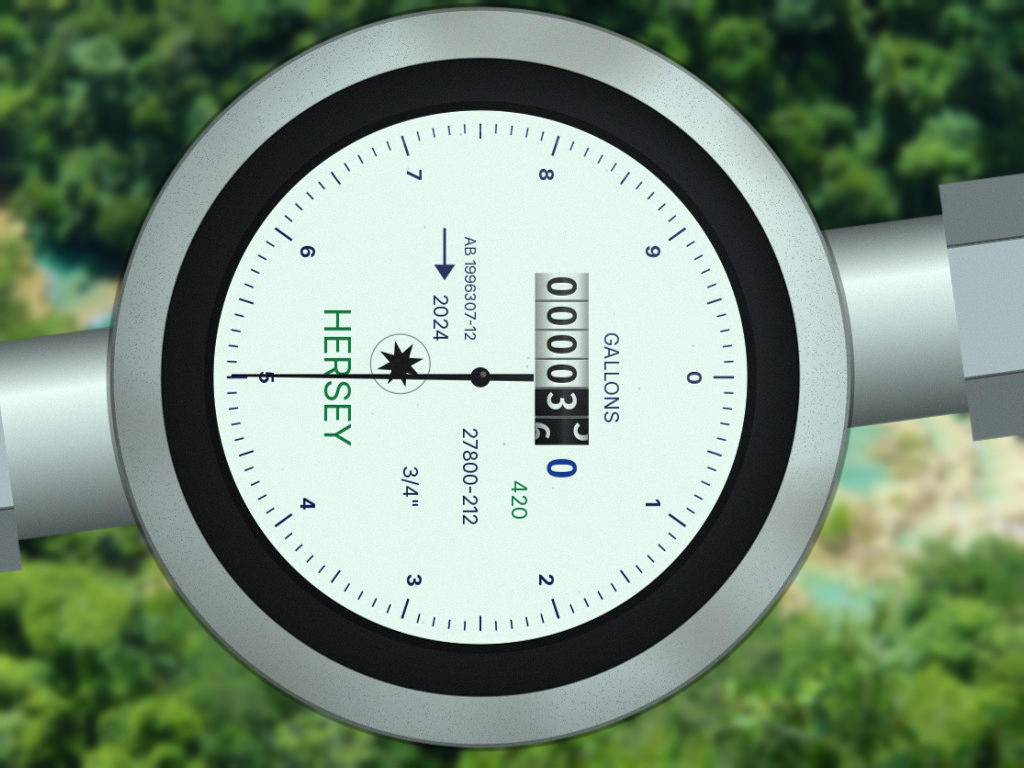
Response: 355.0 gal
